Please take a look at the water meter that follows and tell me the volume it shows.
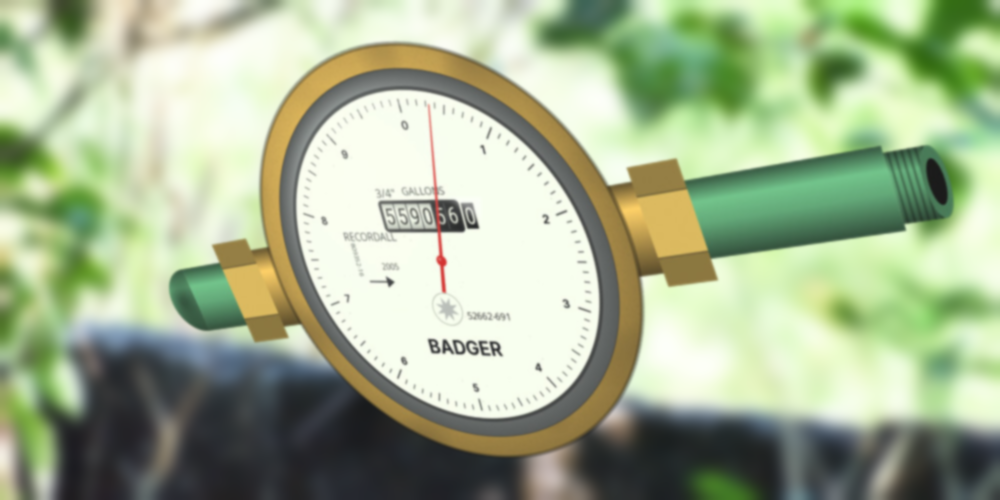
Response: 5590560.3 gal
